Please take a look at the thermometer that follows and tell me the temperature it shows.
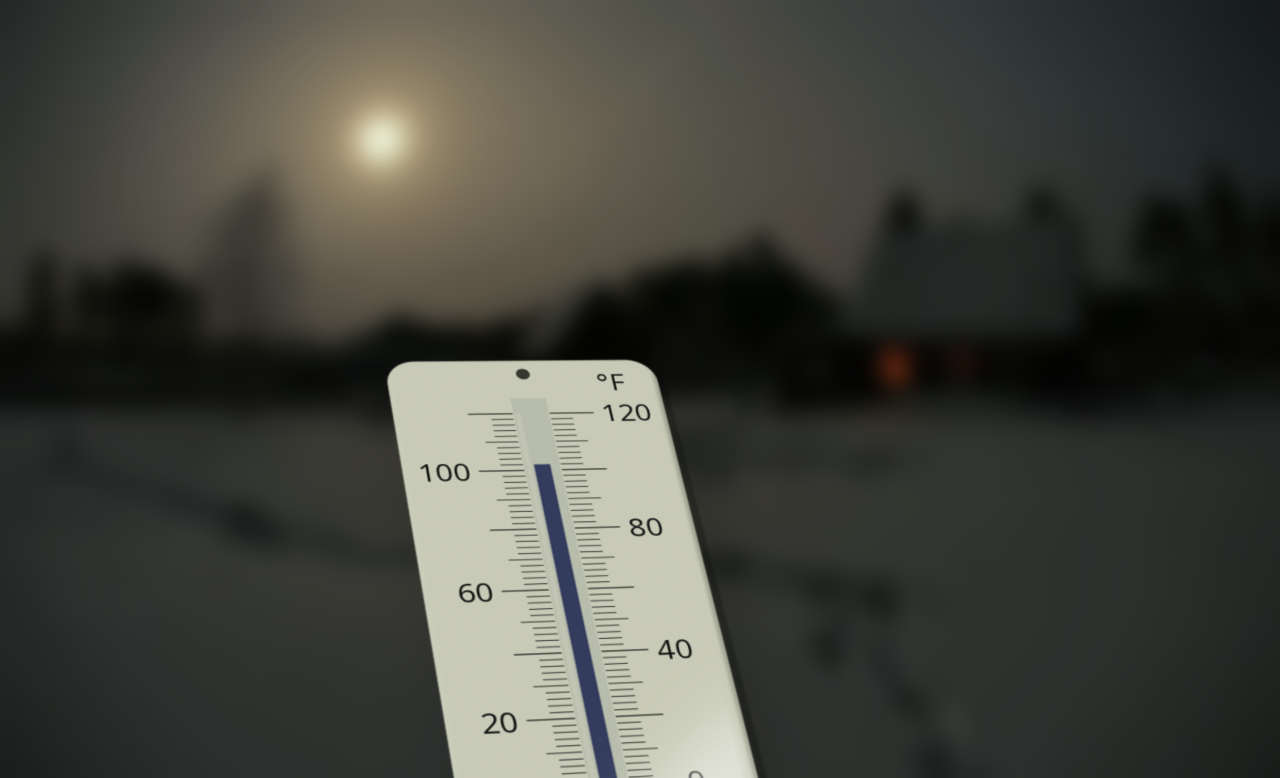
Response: 102 °F
